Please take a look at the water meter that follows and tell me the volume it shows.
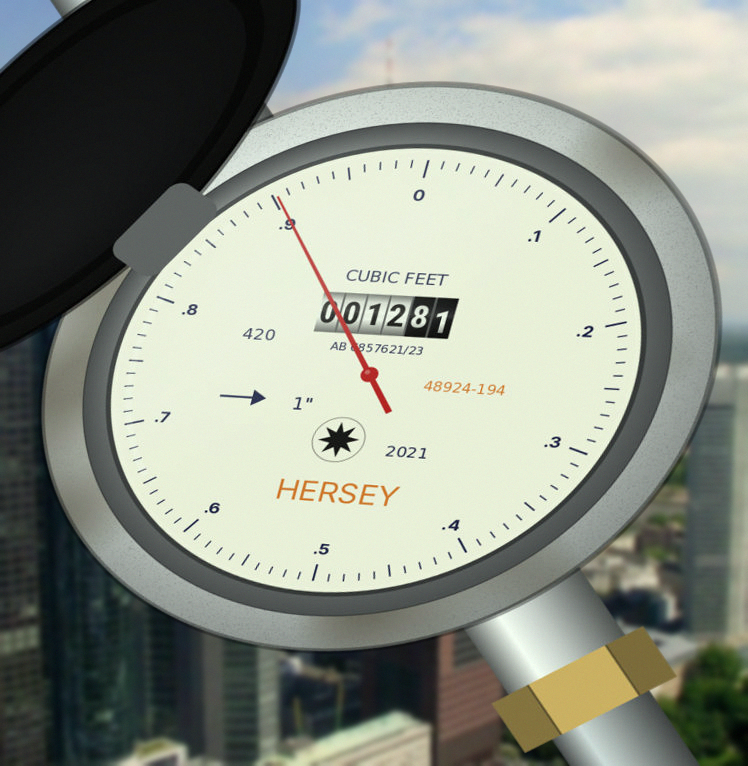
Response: 1280.90 ft³
